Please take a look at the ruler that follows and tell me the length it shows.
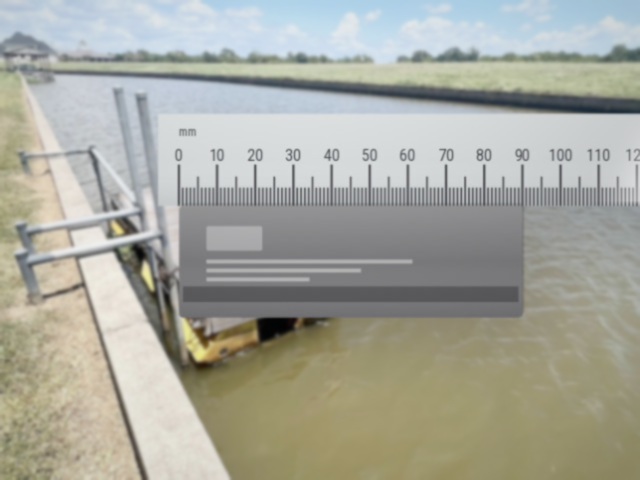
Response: 90 mm
